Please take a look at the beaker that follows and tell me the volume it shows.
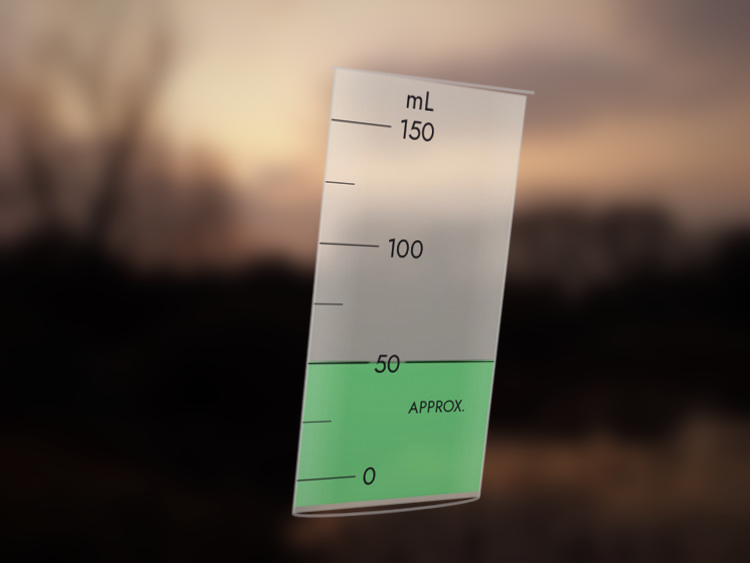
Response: 50 mL
